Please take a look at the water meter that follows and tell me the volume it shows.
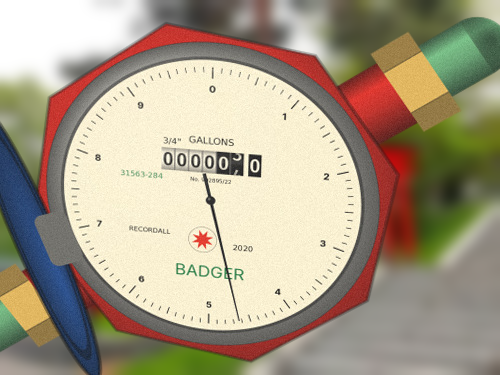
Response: 34.6 gal
